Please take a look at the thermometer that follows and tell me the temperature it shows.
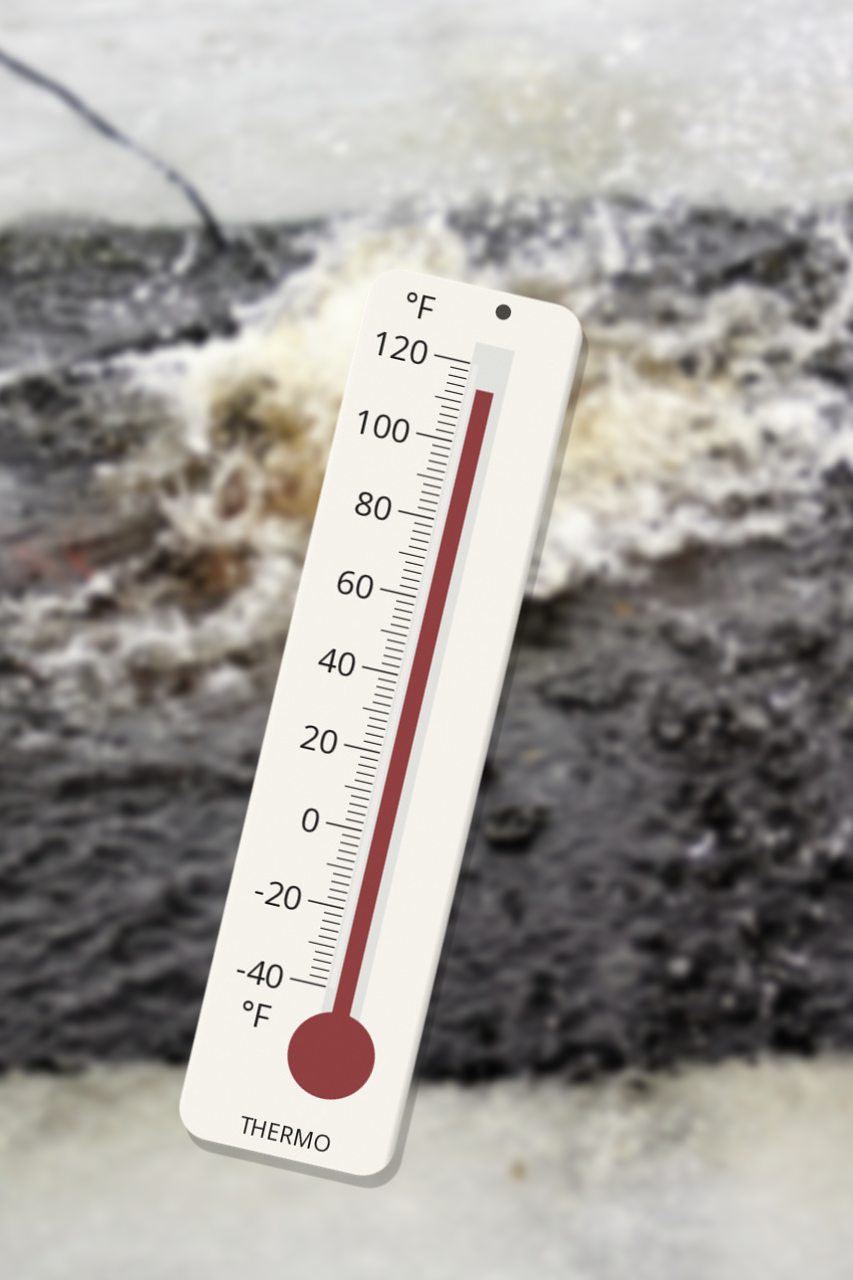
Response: 114 °F
